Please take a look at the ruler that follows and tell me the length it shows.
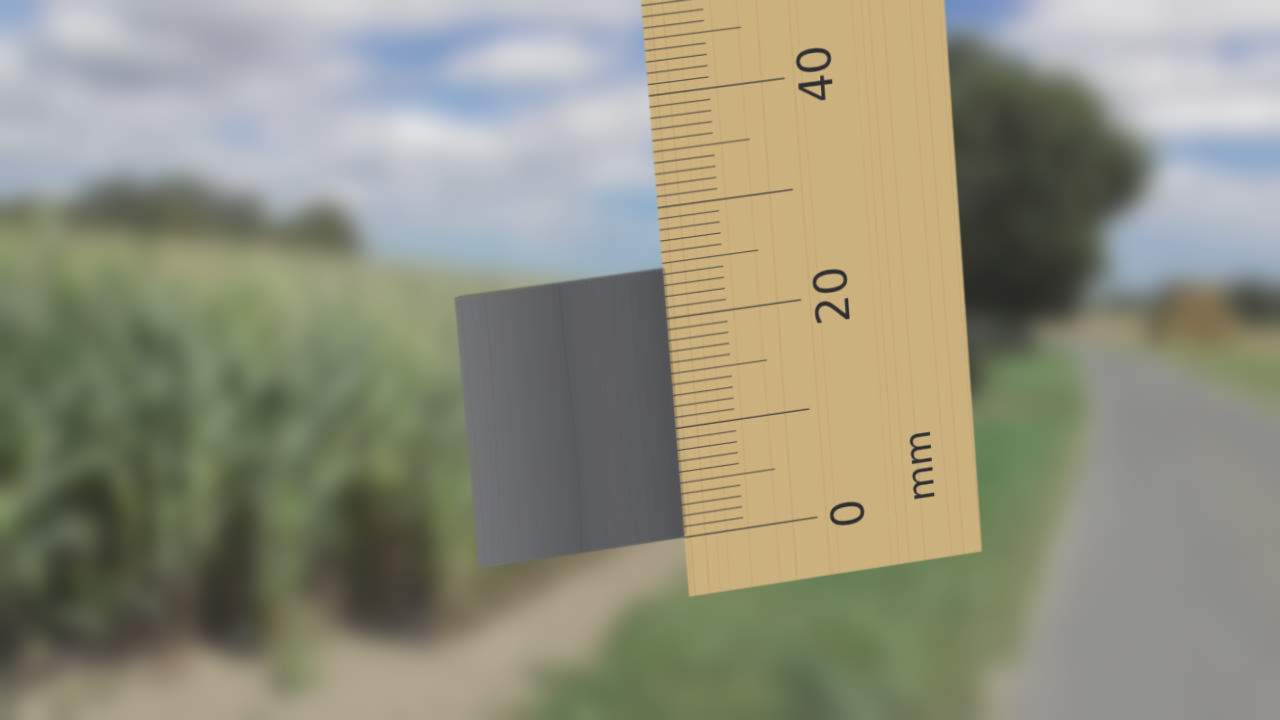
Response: 24.5 mm
